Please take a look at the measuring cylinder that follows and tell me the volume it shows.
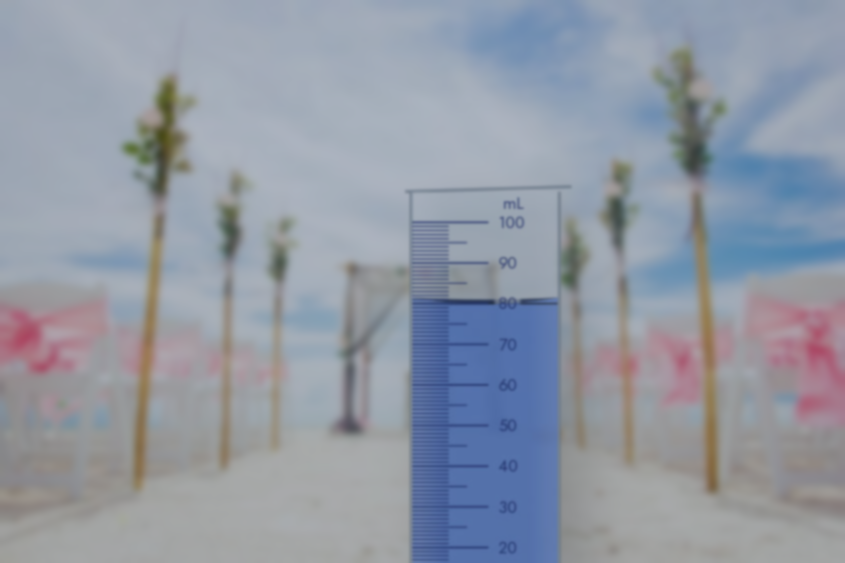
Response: 80 mL
